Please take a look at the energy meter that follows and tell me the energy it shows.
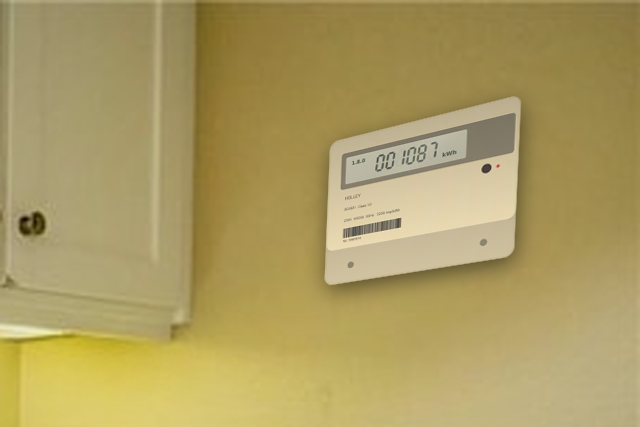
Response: 1087 kWh
